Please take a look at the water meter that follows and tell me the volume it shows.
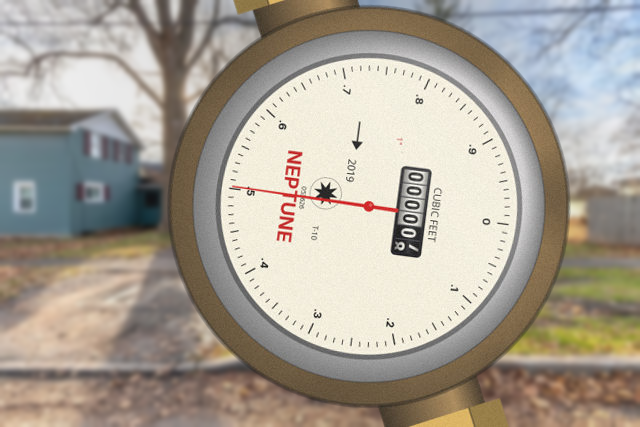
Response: 7.50 ft³
